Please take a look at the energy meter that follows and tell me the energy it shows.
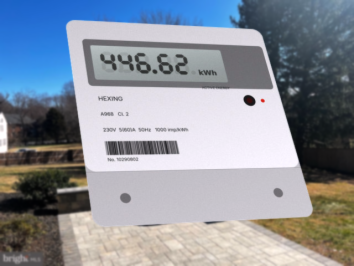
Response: 446.62 kWh
